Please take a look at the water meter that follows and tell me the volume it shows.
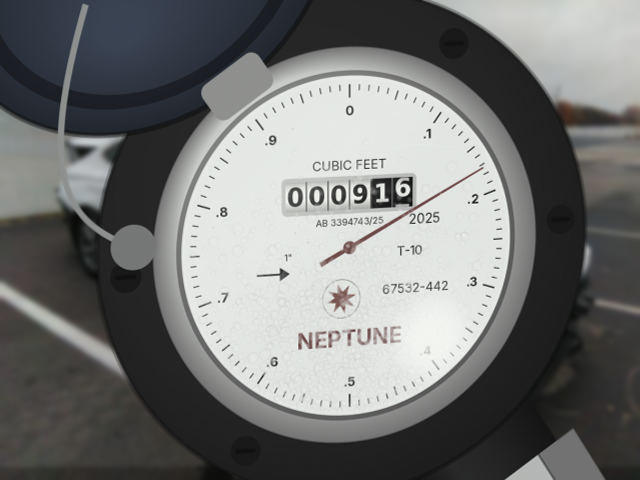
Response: 916.17 ft³
